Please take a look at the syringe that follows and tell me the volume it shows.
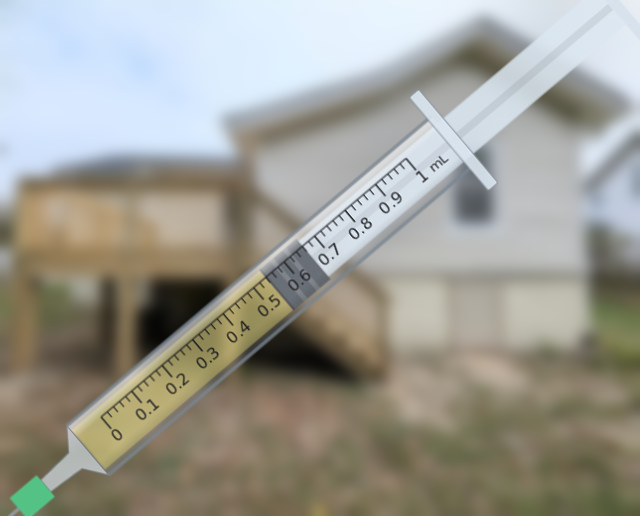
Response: 0.54 mL
